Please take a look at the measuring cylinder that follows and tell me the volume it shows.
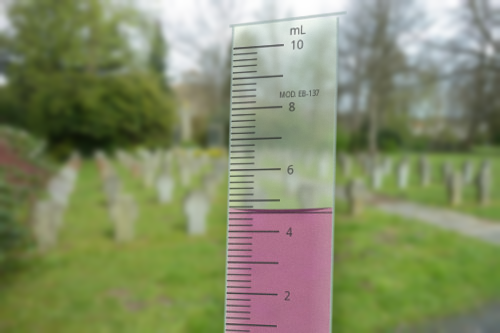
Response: 4.6 mL
